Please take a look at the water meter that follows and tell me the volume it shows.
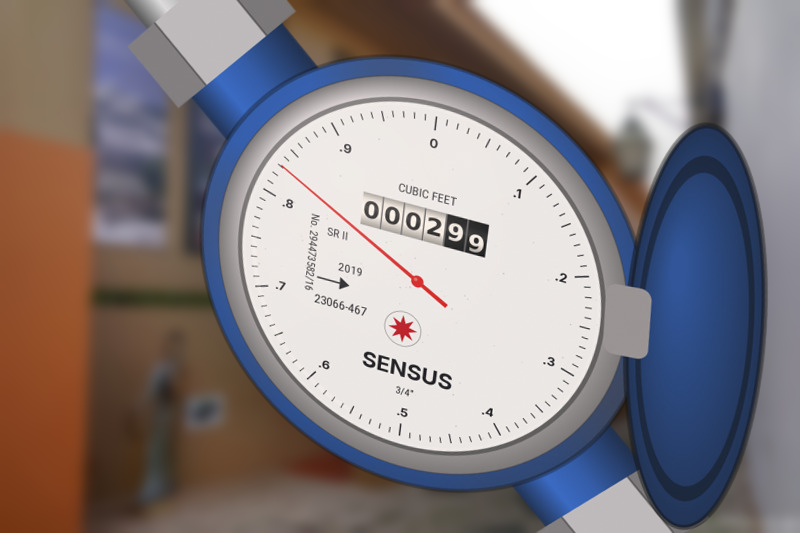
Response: 298.83 ft³
